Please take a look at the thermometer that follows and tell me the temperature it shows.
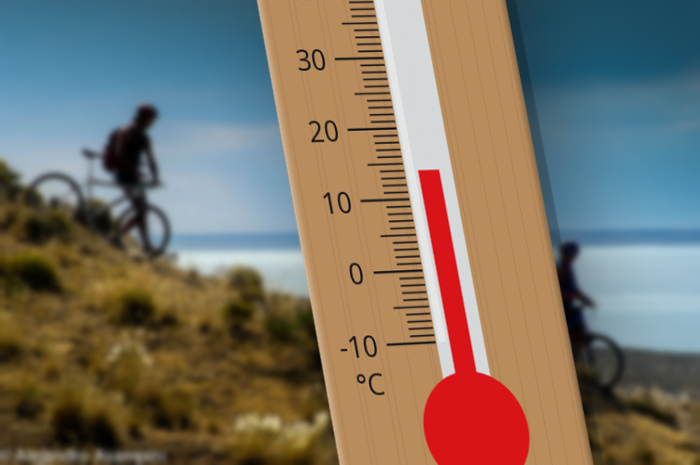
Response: 14 °C
